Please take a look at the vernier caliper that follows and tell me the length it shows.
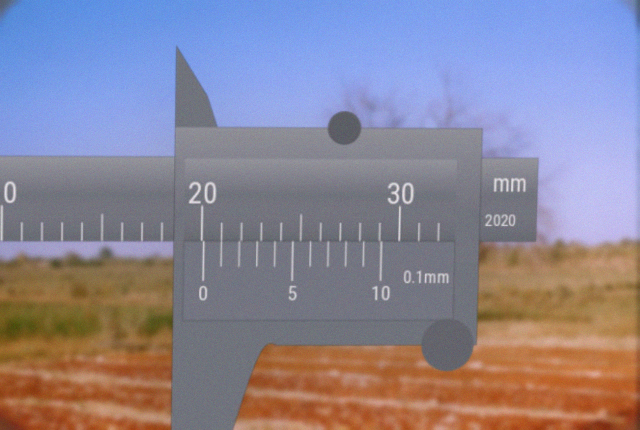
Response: 20.1 mm
